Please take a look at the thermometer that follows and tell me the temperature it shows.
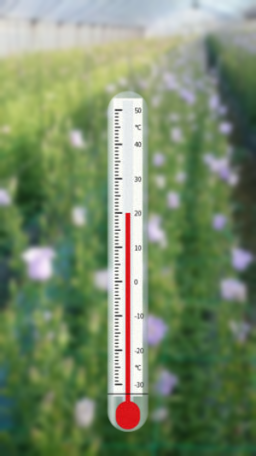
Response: 20 °C
